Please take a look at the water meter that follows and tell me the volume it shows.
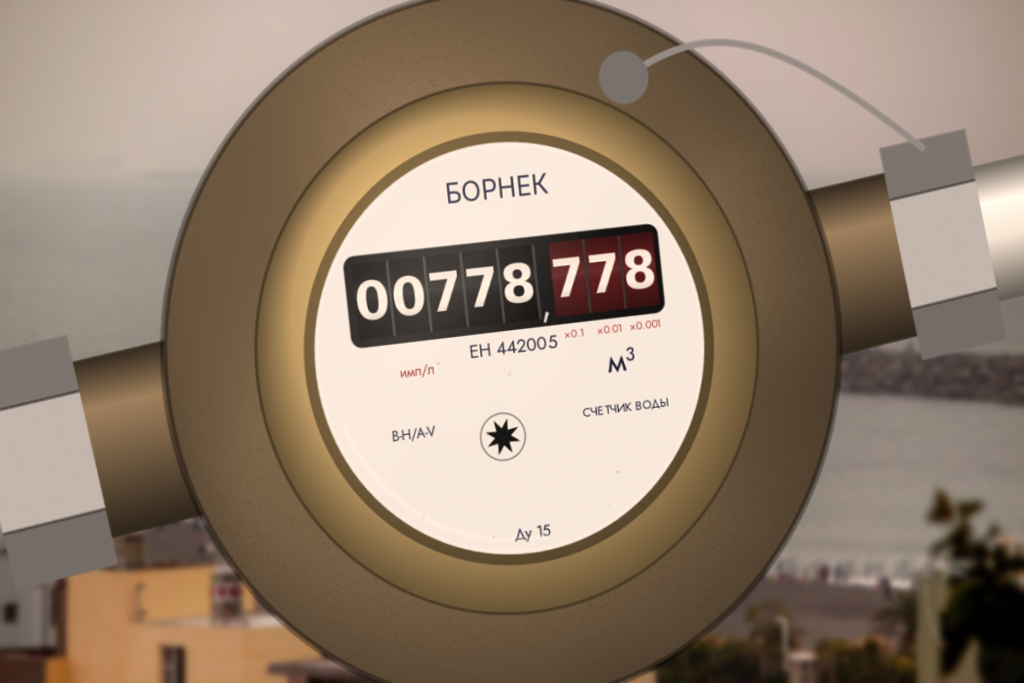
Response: 778.778 m³
